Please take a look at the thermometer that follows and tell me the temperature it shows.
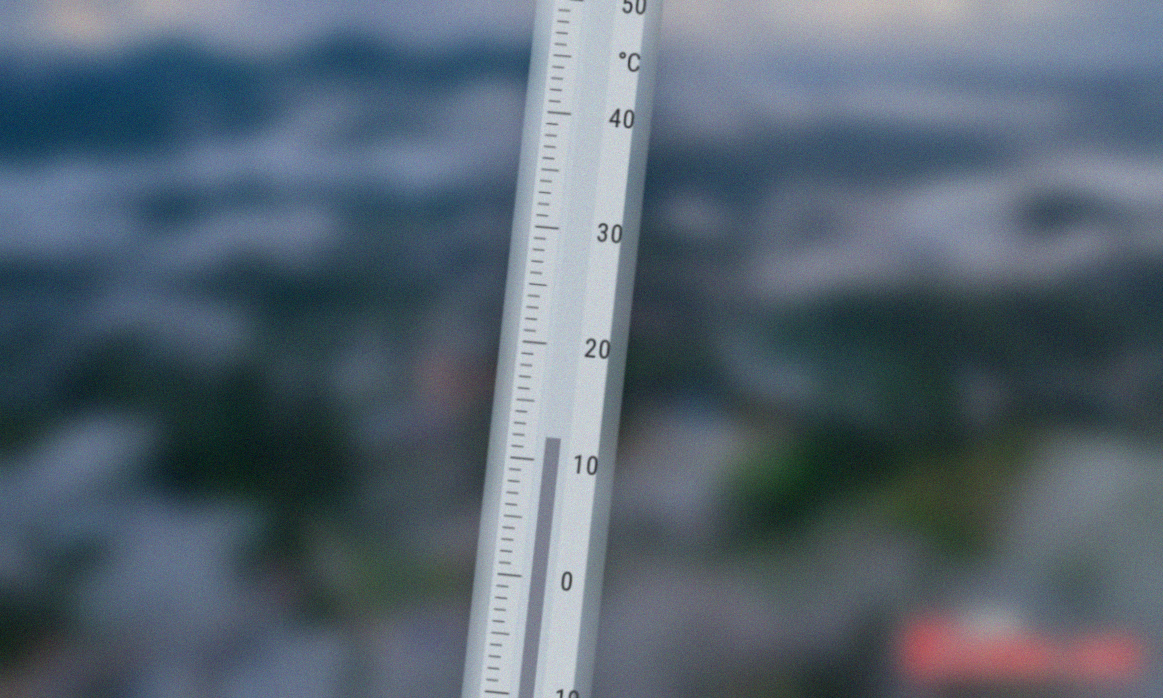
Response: 12 °C
